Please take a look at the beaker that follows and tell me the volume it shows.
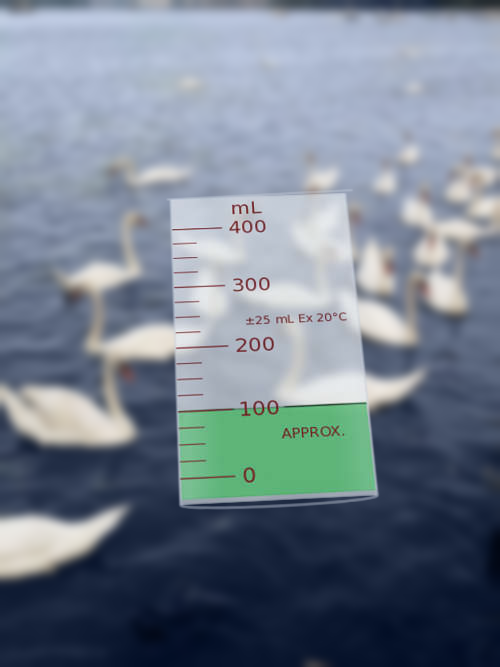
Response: 100 mL
